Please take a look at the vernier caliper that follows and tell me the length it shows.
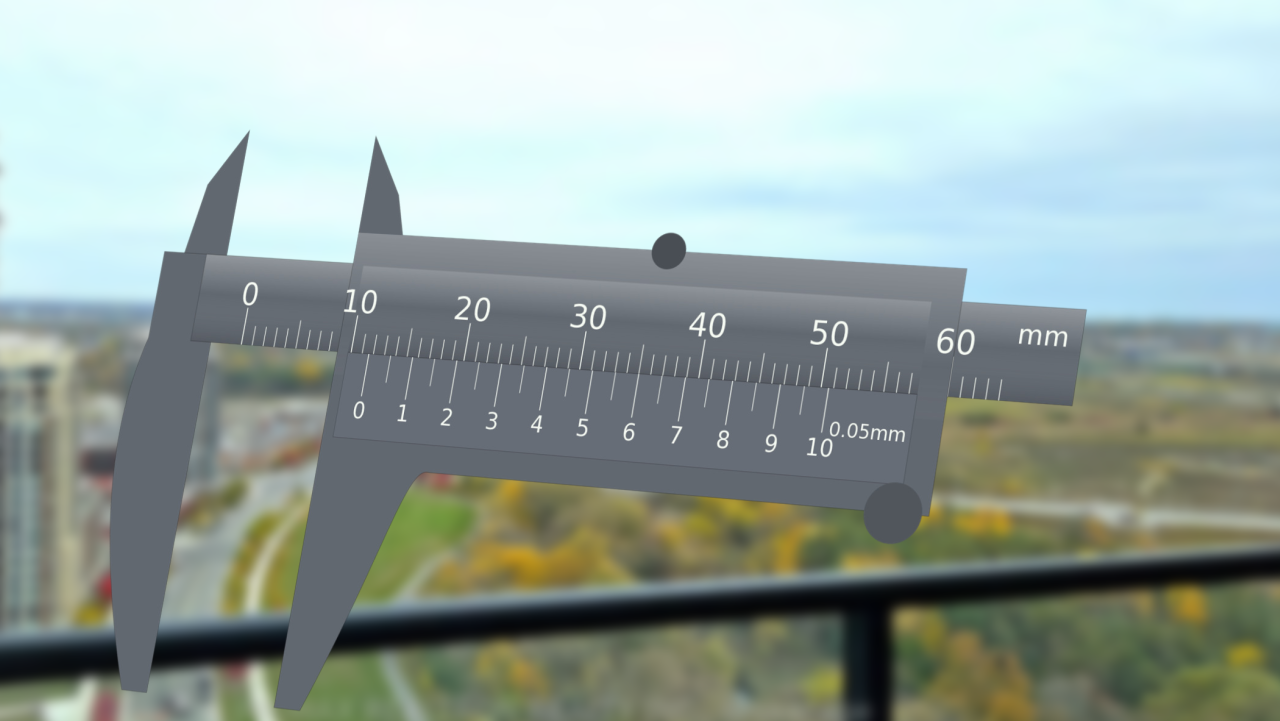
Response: 11.6 mm
